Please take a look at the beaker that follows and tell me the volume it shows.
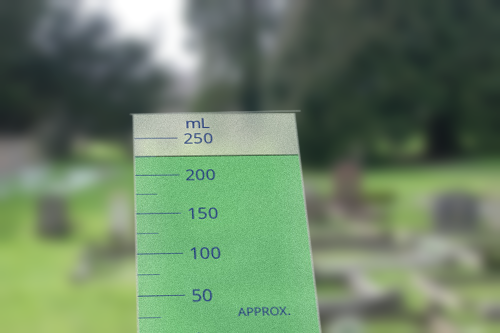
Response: 225 mL
